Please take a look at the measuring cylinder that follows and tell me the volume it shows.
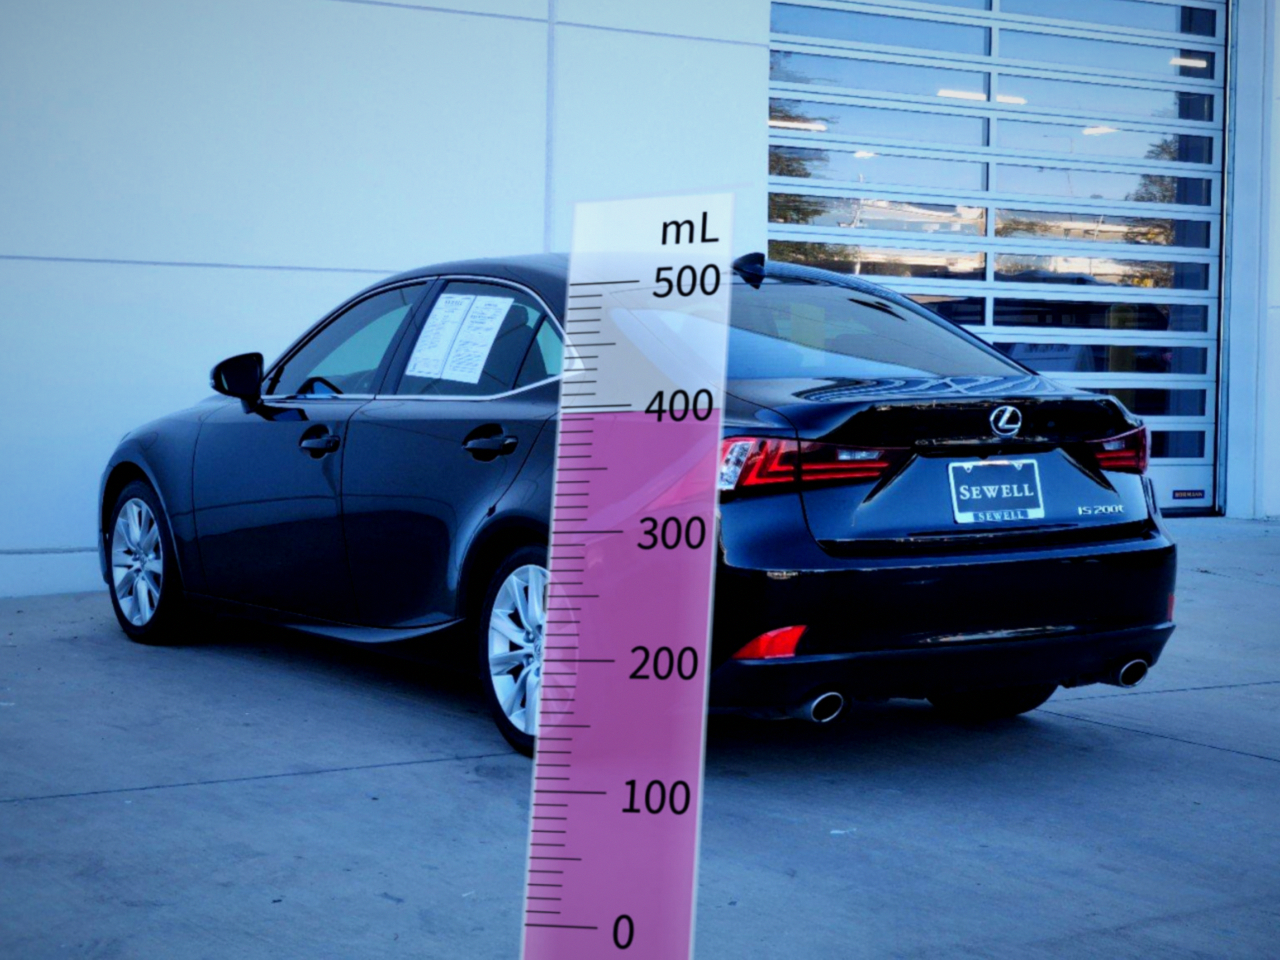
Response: 395 mL
